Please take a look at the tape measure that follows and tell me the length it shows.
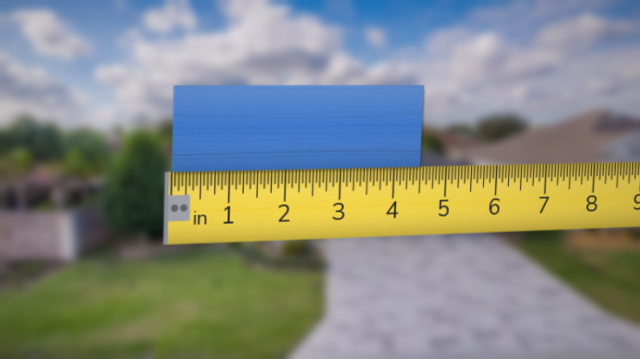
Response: 4.5 in
